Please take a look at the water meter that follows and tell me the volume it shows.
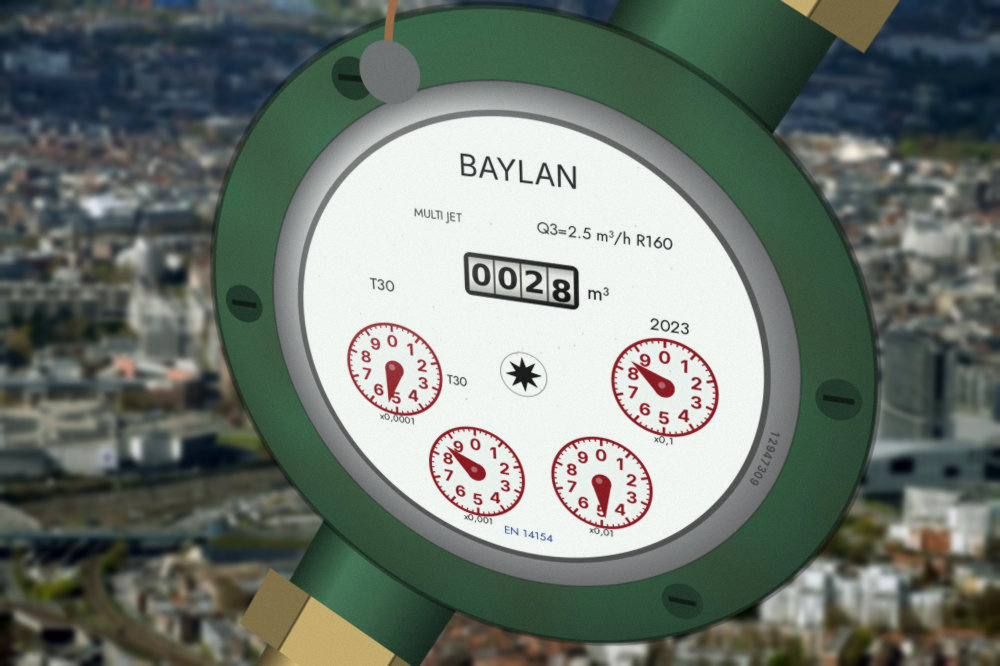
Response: 27.8485 m³
